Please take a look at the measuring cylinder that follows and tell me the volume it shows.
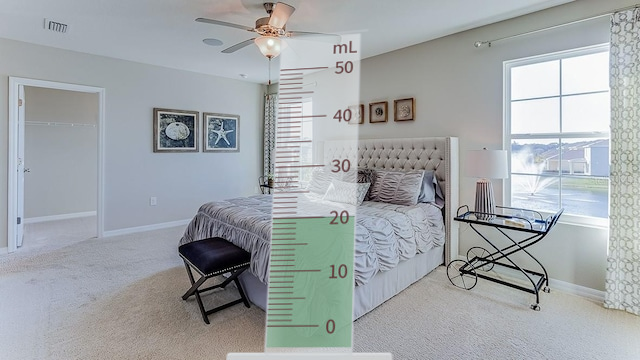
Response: 20 mL
